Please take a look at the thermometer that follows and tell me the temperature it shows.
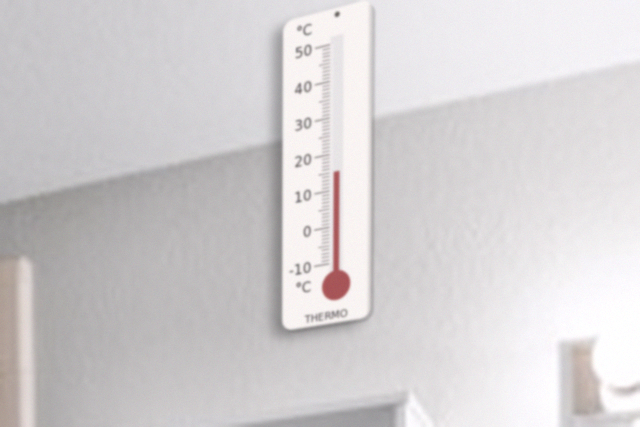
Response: 15 °C
